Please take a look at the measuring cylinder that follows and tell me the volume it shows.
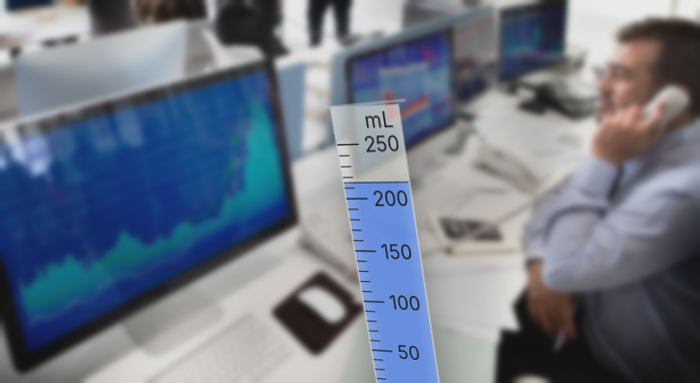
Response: 215 mL
